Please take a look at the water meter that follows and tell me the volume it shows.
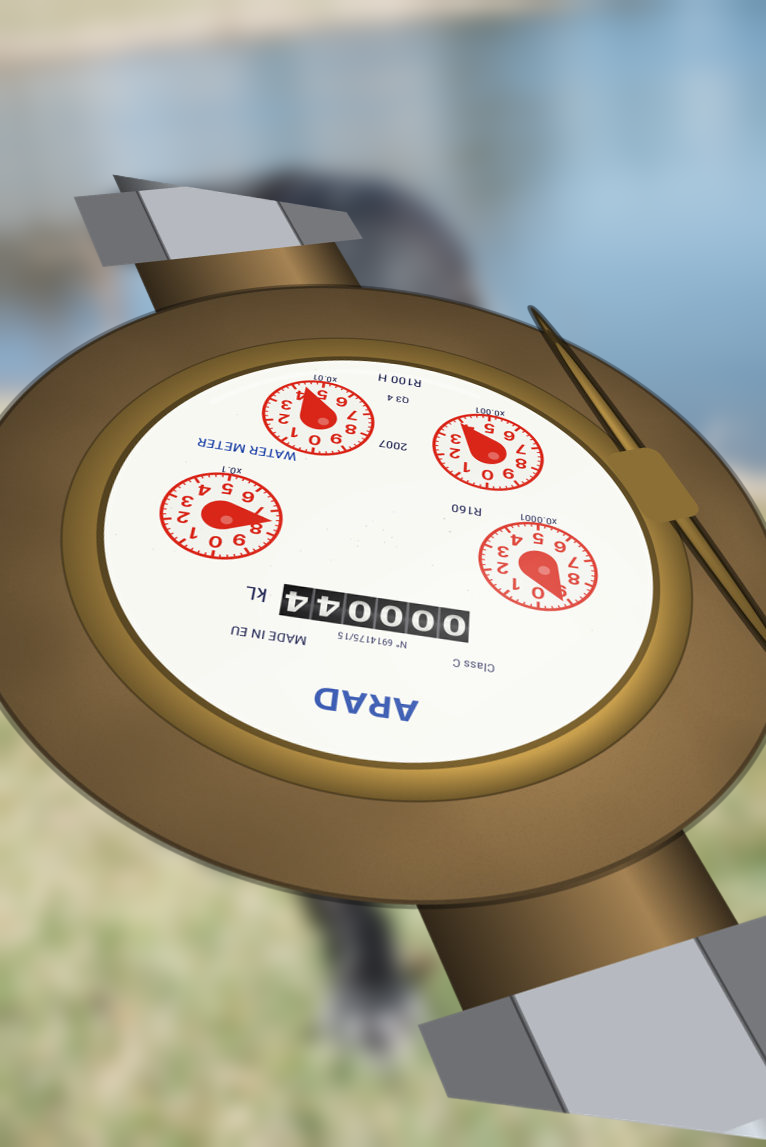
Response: 44.7439 kL
